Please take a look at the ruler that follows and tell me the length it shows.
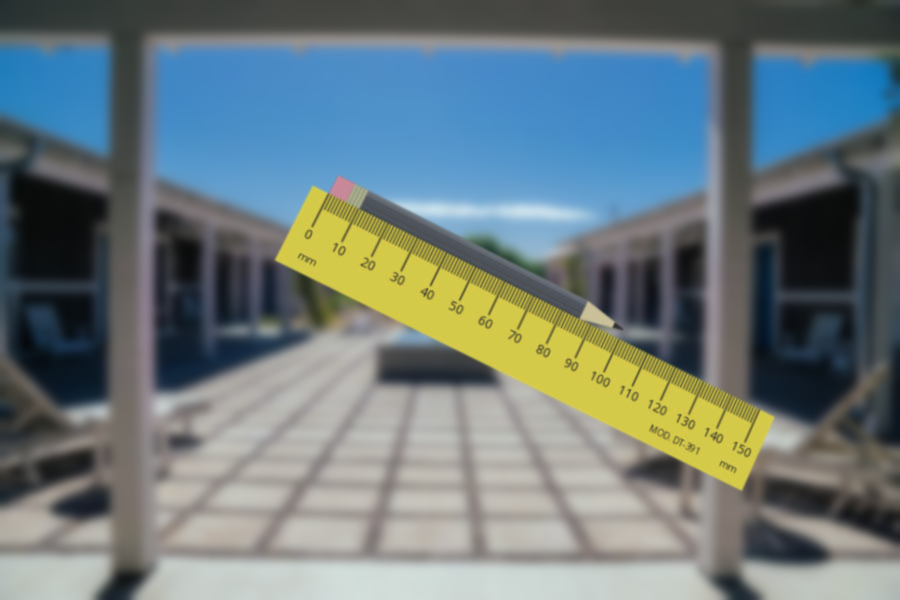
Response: 100 mm
